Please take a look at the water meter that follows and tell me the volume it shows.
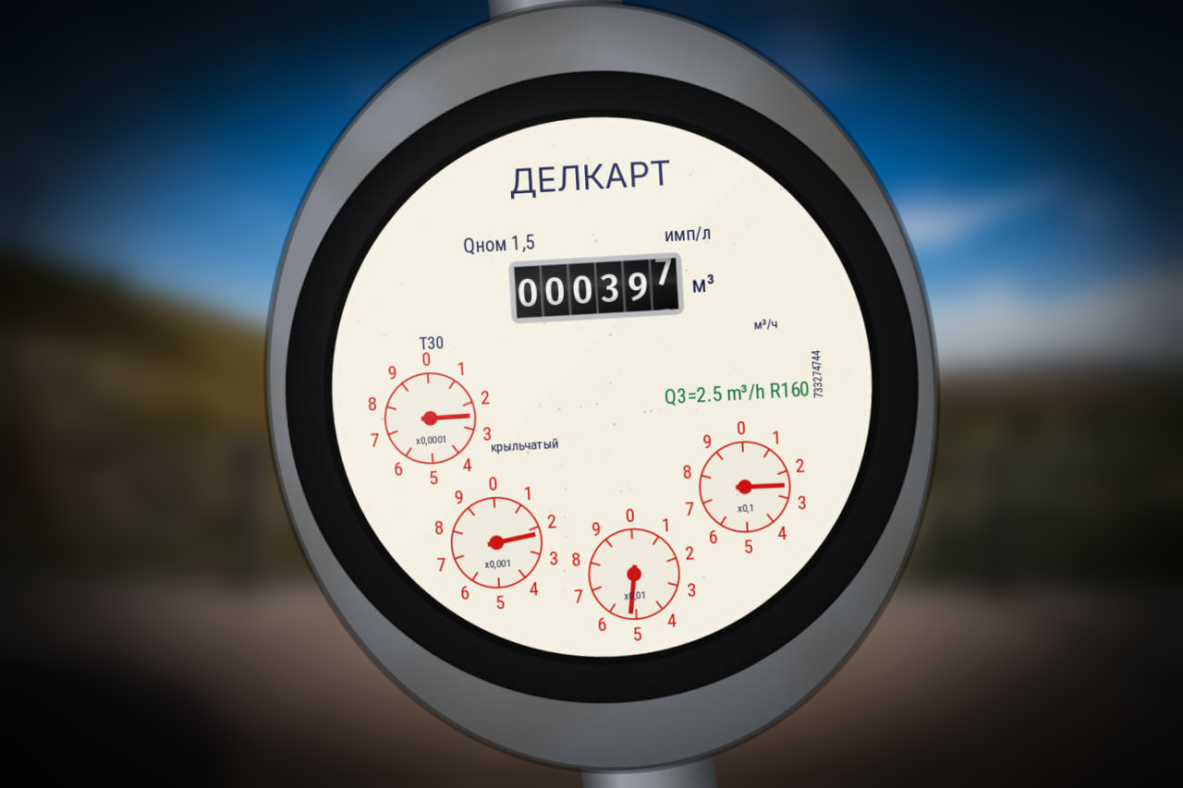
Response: 397.2522 m³
